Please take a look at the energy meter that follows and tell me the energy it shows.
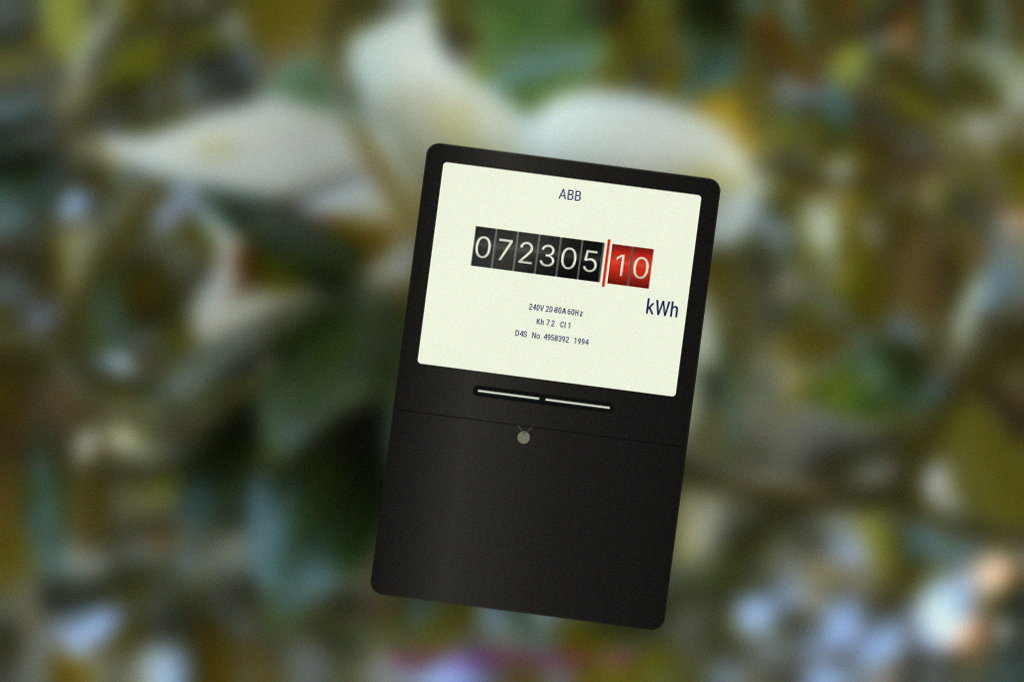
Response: 72305.10 kWh
